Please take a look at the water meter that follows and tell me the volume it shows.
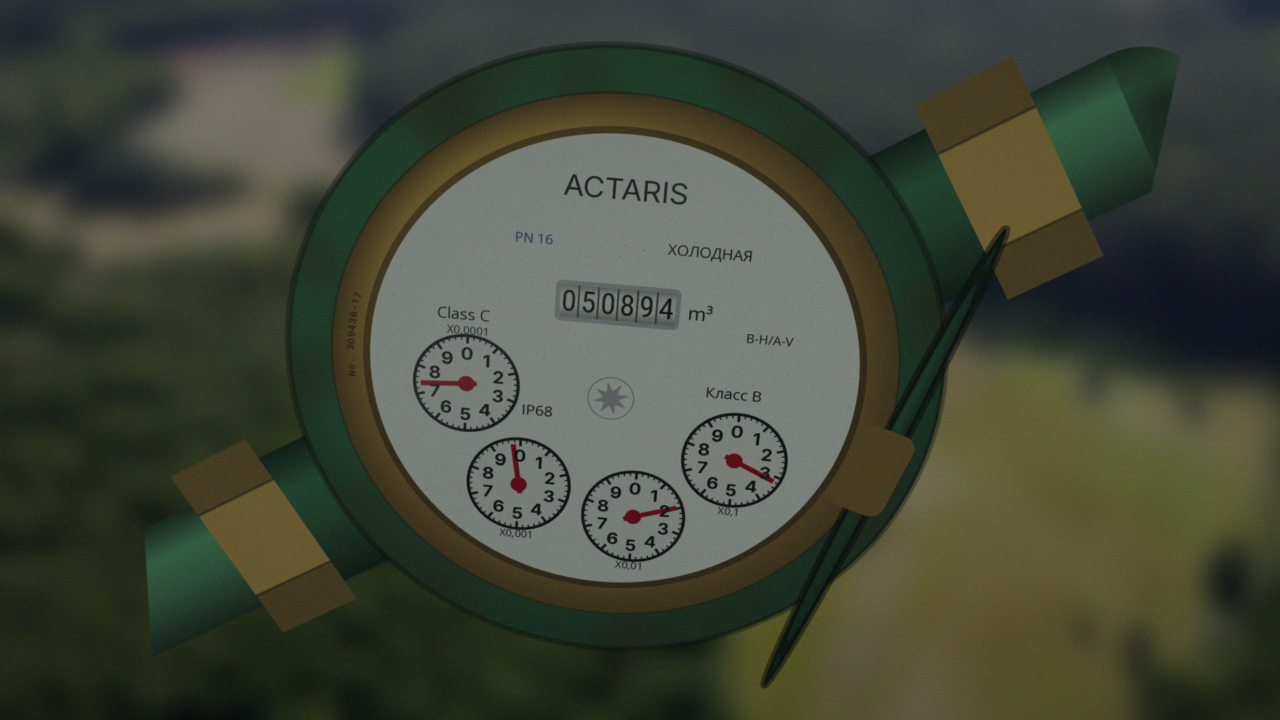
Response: 50894.3197 m³
